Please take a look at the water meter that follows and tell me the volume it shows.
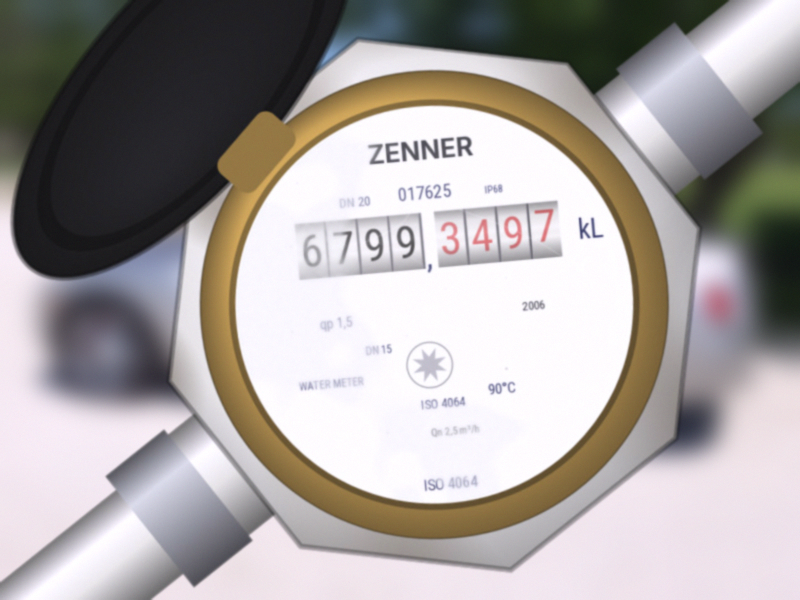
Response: 6799.3497 kL
